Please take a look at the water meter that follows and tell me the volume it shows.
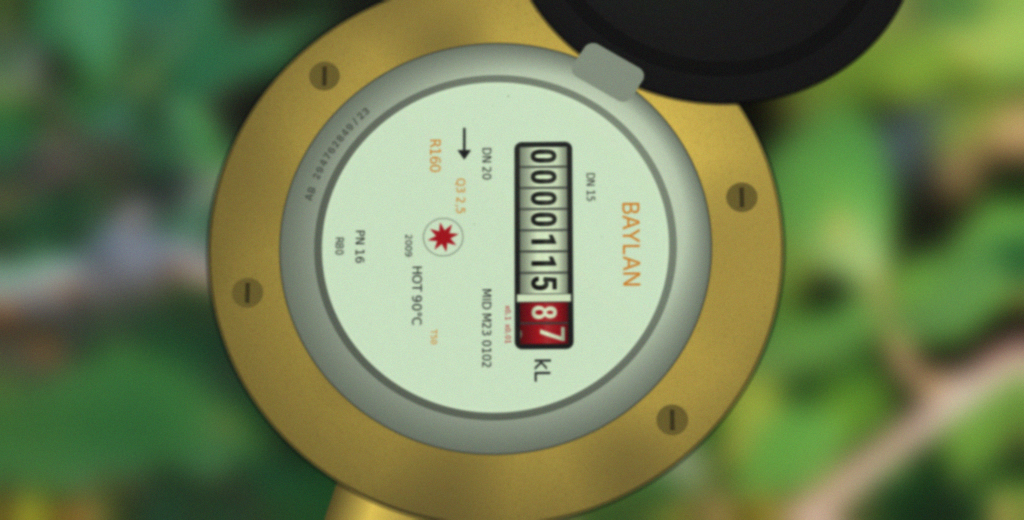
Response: 115.87 kL
